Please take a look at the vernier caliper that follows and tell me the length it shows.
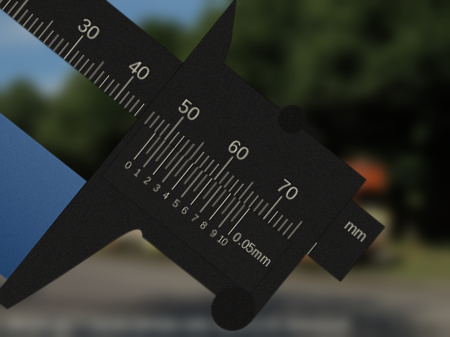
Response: 48.2 mm
